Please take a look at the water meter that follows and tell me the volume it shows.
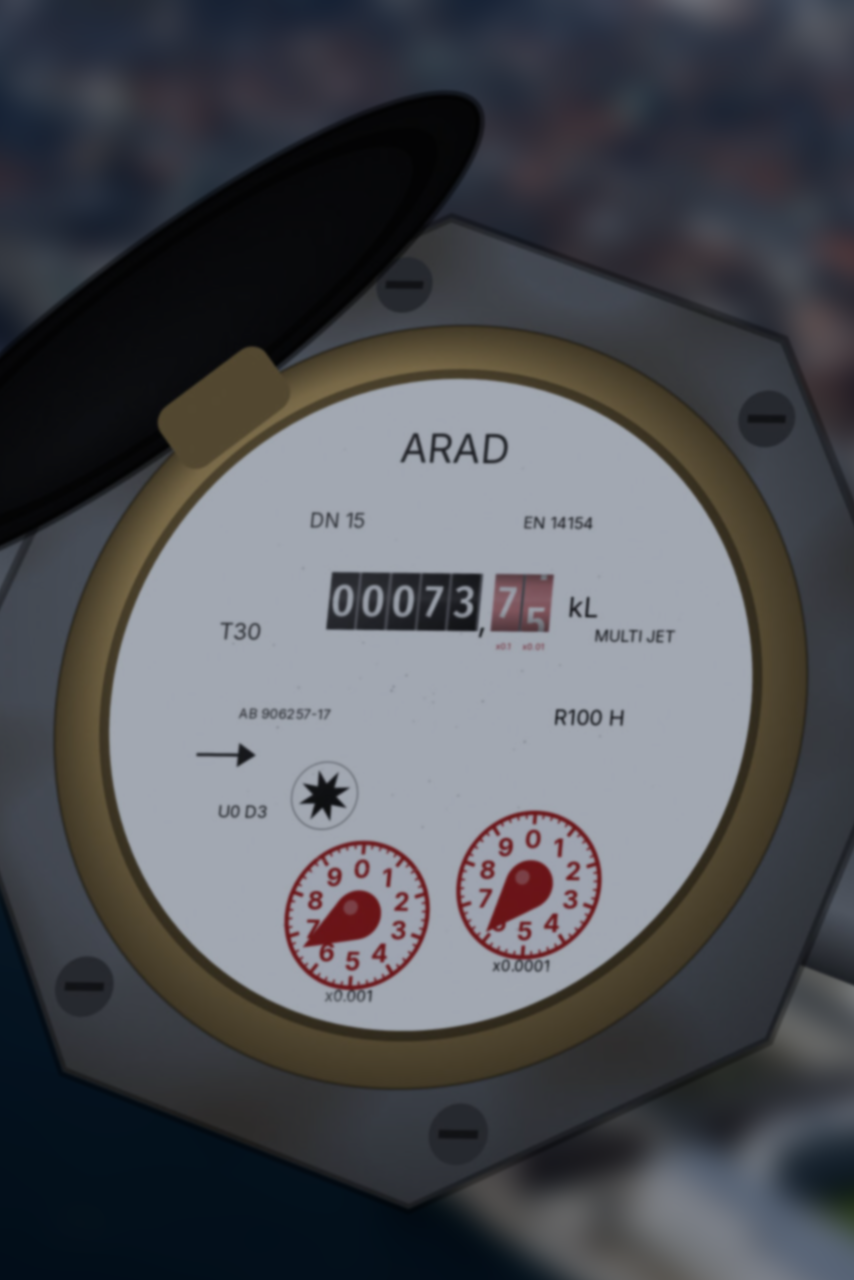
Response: 73.7466 kL
